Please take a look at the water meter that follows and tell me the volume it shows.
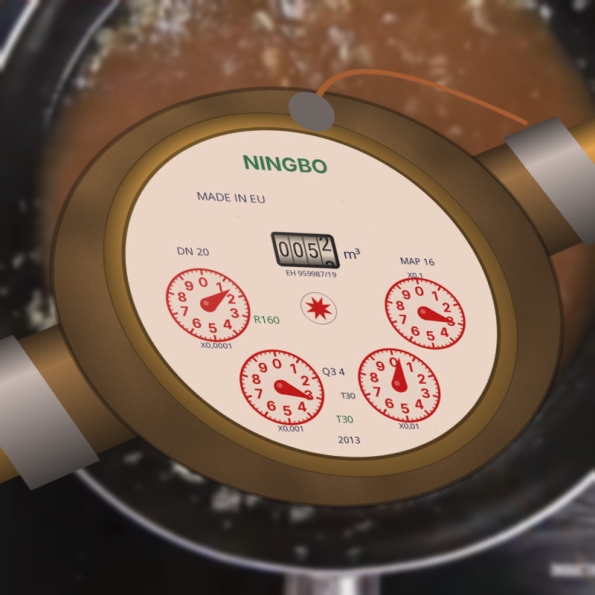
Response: 52.3031 m³
